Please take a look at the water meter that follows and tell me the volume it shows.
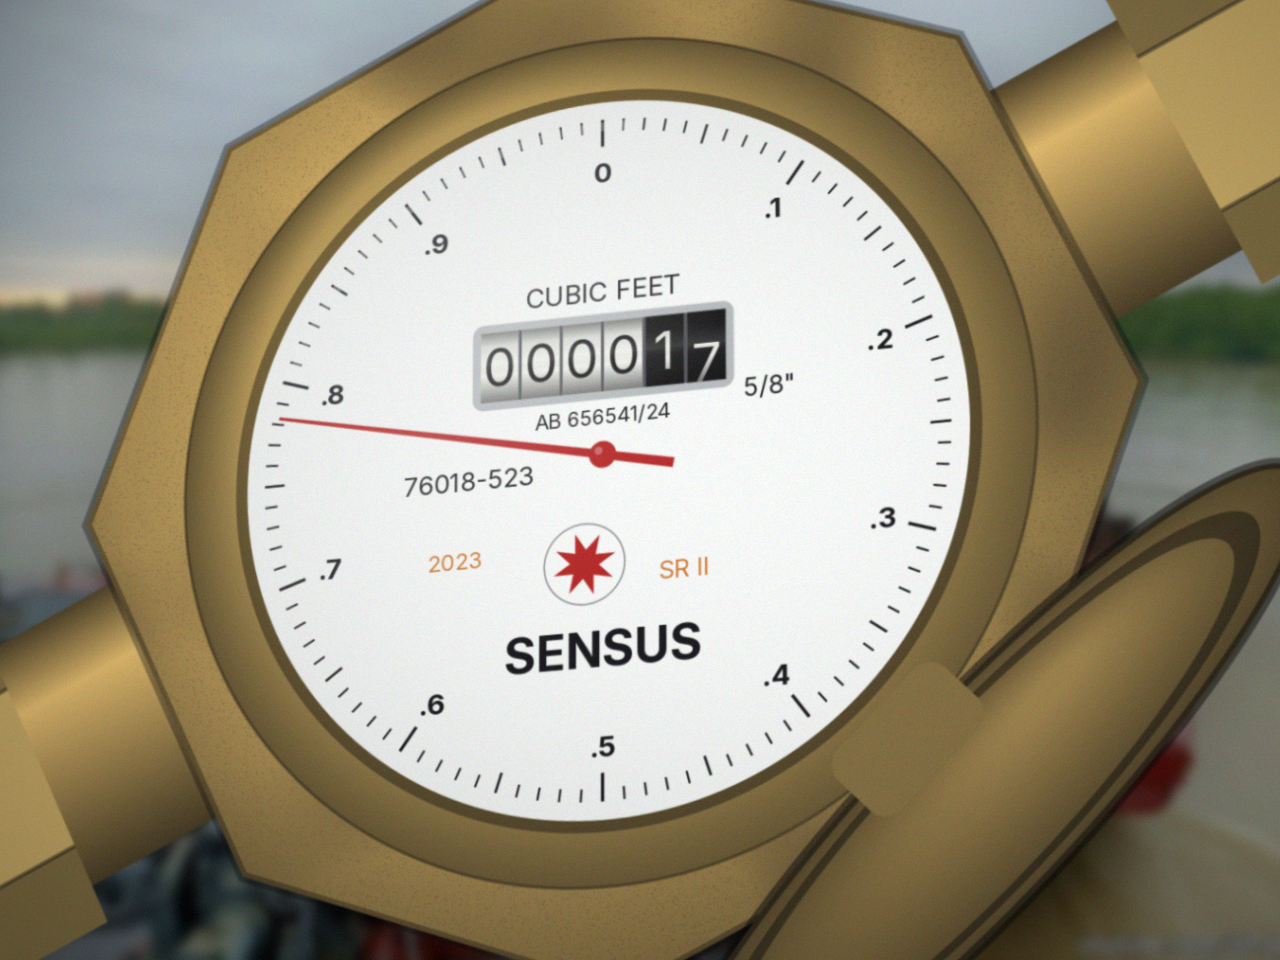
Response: 16.78 ft³
